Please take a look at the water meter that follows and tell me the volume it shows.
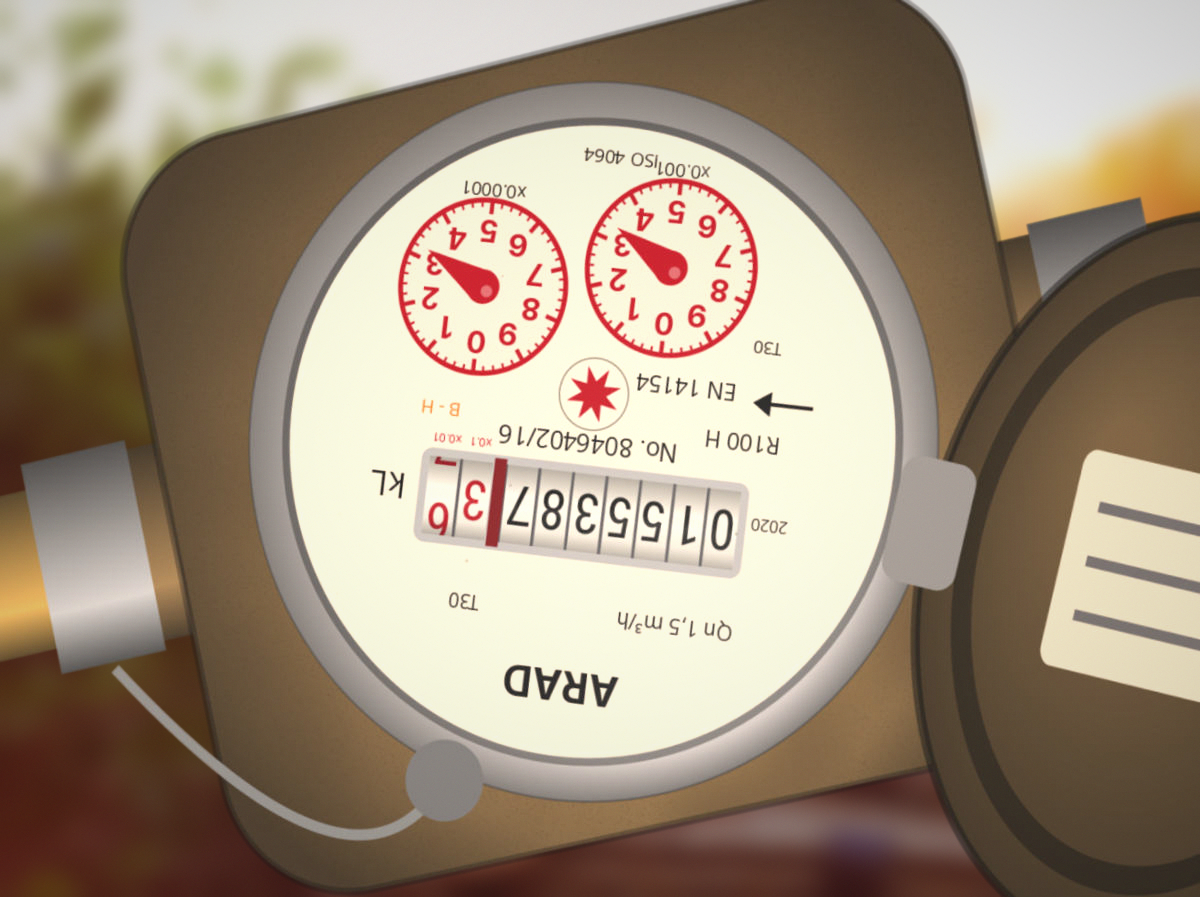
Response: 155387.3633 kL
